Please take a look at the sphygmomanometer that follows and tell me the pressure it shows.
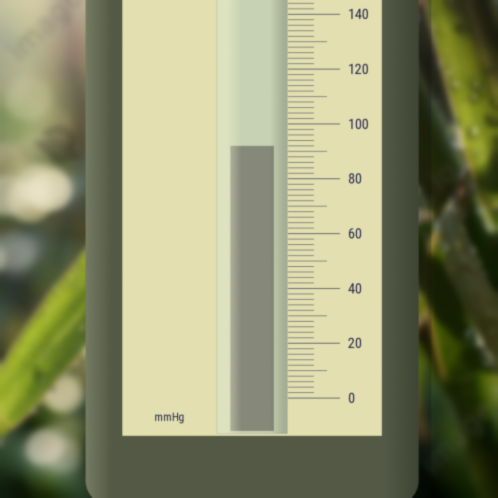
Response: 92 mmHg
